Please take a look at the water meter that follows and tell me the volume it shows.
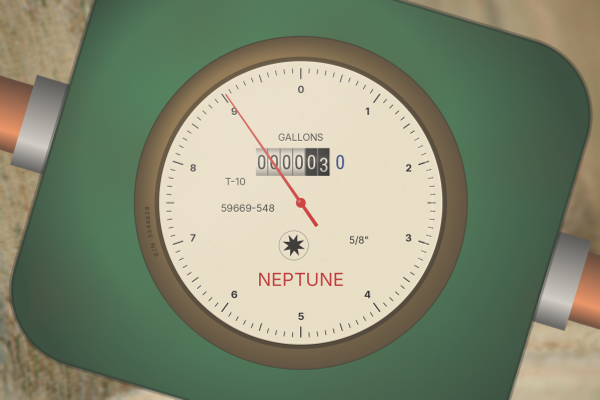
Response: 29.0 gal
